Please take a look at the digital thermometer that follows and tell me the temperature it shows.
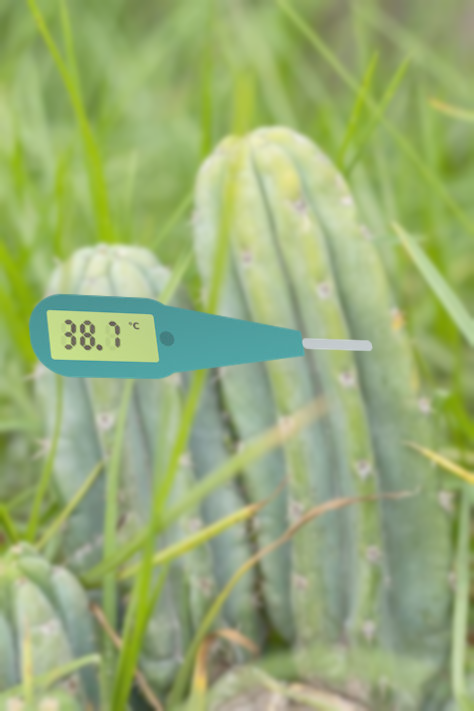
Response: 38.7 °C
